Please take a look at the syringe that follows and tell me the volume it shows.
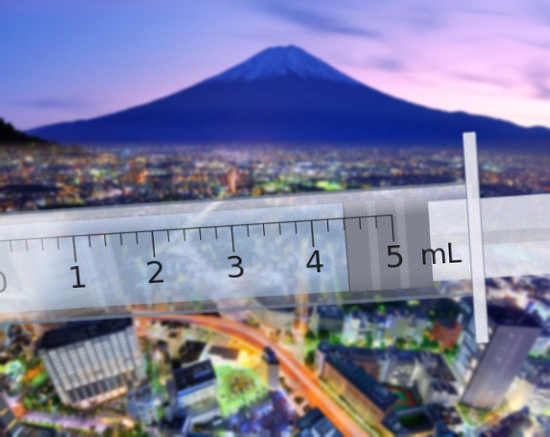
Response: 4.4 mL
